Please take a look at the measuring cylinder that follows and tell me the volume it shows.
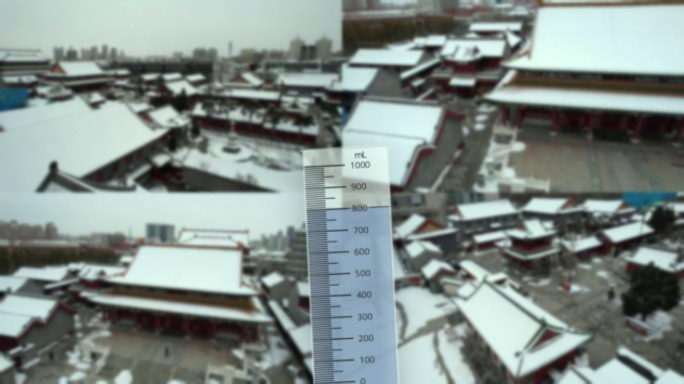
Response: 800 mL
